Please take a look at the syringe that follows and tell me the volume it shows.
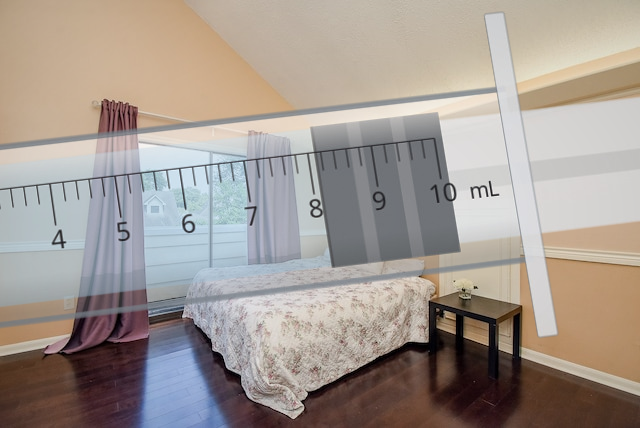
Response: 8.1 mL
